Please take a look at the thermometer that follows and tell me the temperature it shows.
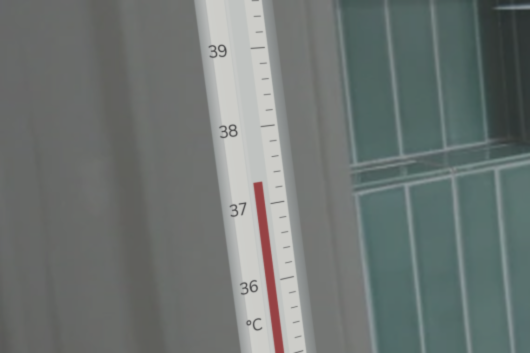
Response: 37.3 °C
